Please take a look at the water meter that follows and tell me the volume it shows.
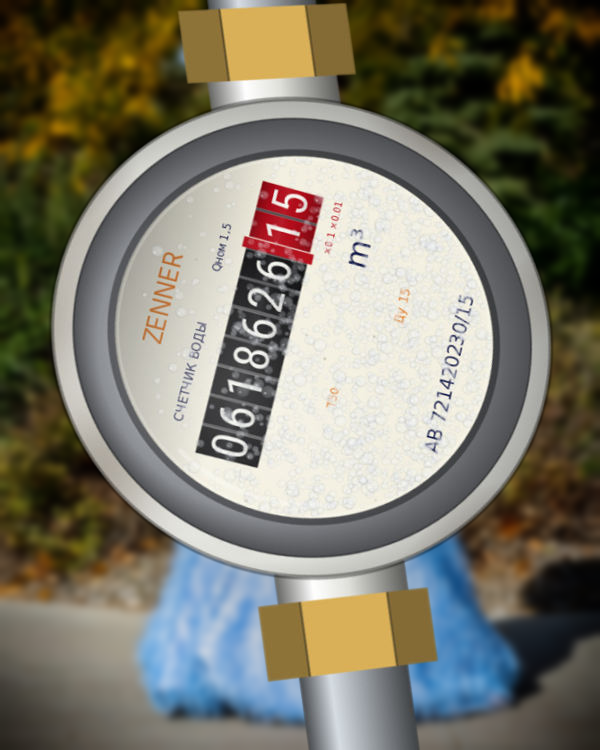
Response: 618626.15 m³
